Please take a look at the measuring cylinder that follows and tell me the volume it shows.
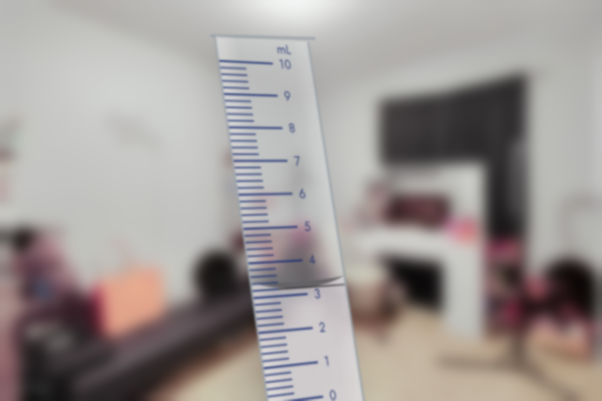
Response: 3.2 mL
